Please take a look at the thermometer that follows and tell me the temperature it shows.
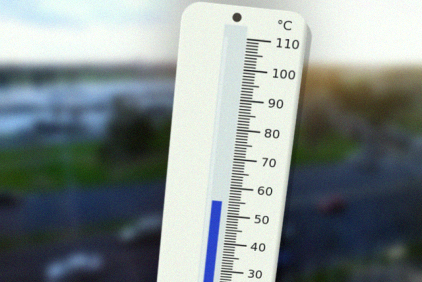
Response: 55 °C
